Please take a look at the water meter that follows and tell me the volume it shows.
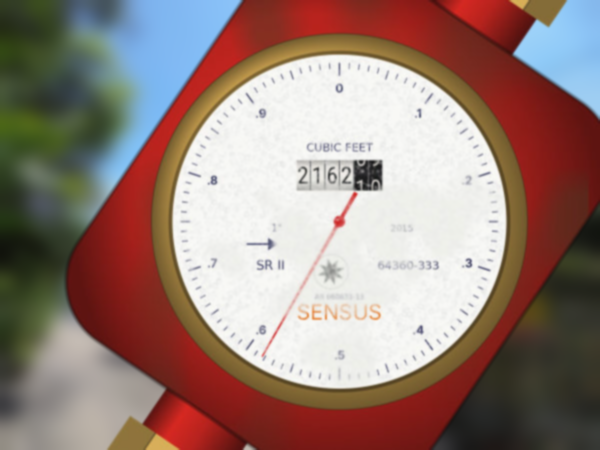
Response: 216209.58 ft³
